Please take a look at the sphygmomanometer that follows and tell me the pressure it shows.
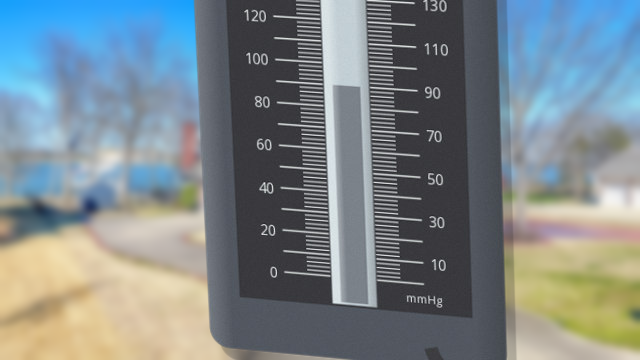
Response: 90 mmHg
